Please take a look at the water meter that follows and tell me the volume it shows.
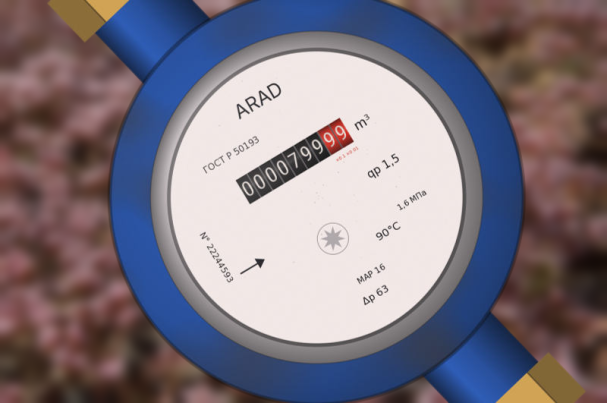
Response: 799.99 m³
